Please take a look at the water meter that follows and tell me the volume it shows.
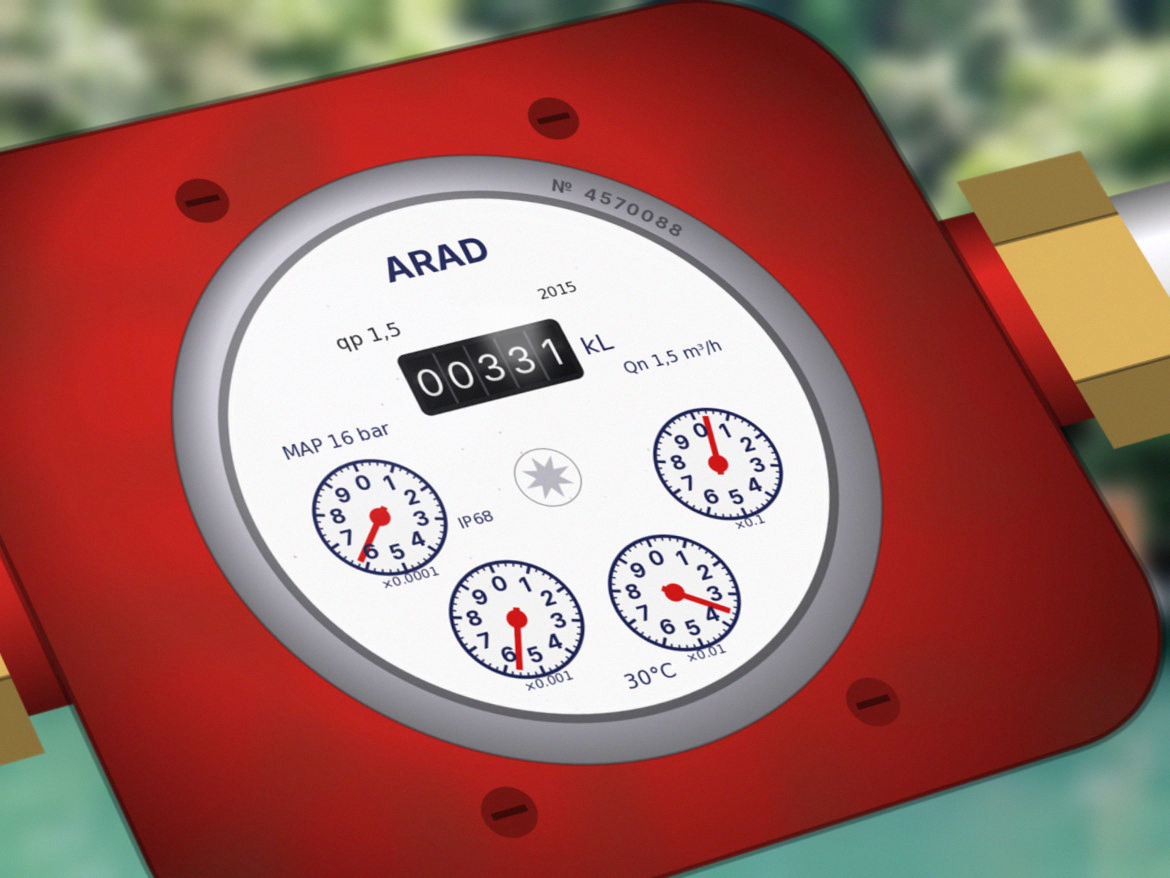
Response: 331.0356 kL
